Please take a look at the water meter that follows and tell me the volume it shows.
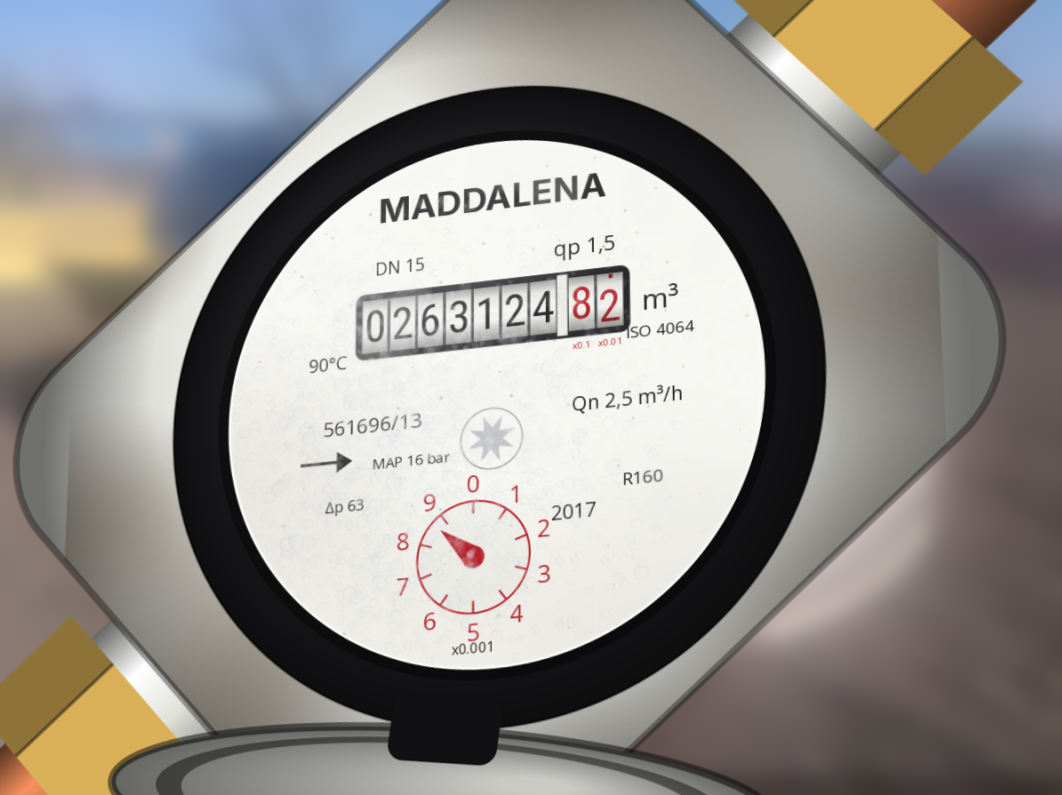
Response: 263124.818 m³
